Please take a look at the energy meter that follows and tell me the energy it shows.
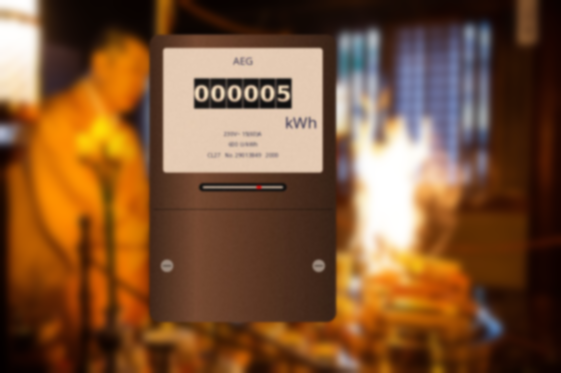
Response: 5 kWh
